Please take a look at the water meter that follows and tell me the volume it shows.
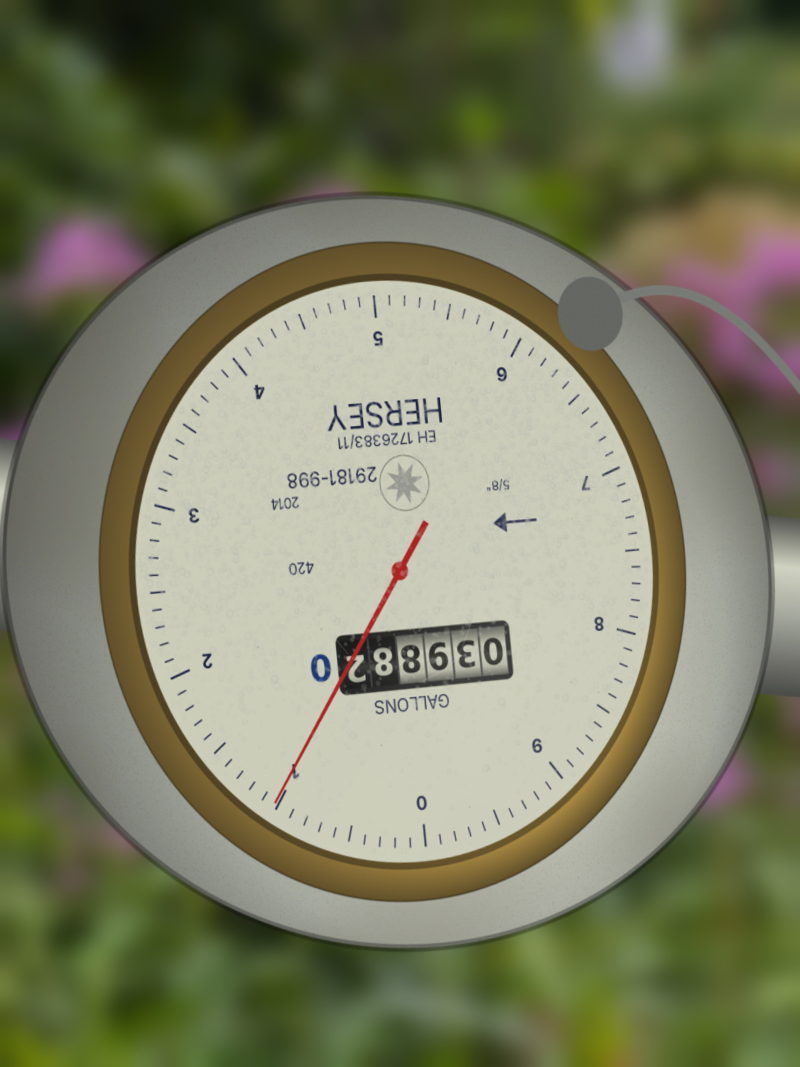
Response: 398821.0 gal
